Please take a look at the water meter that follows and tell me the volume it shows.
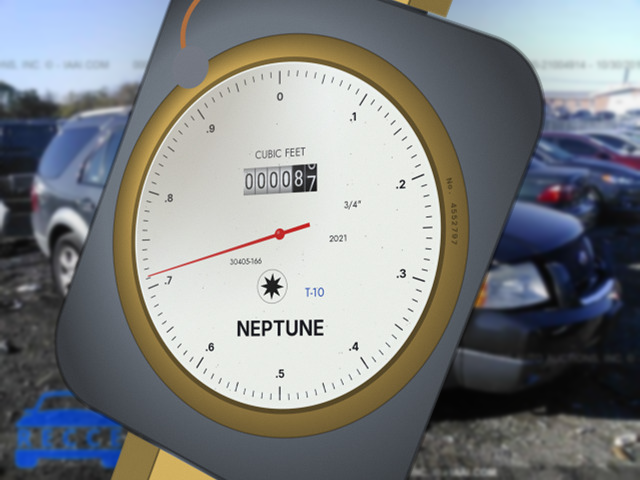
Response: 86.71 ft³
